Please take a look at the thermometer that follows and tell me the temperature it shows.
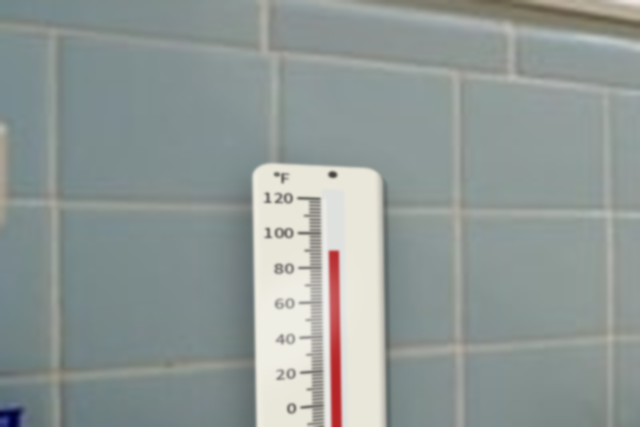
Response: 90 °F
